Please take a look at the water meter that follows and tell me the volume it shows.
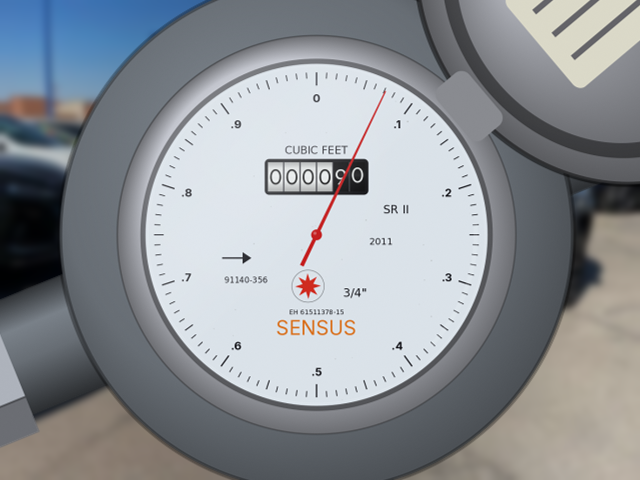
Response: 90.07 ft³
